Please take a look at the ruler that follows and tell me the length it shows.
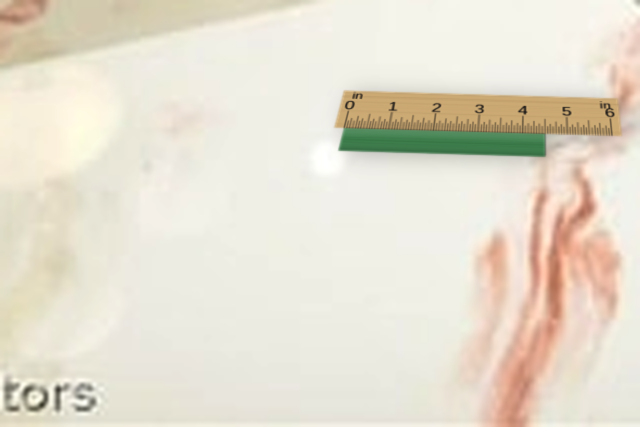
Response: 4.5 in
